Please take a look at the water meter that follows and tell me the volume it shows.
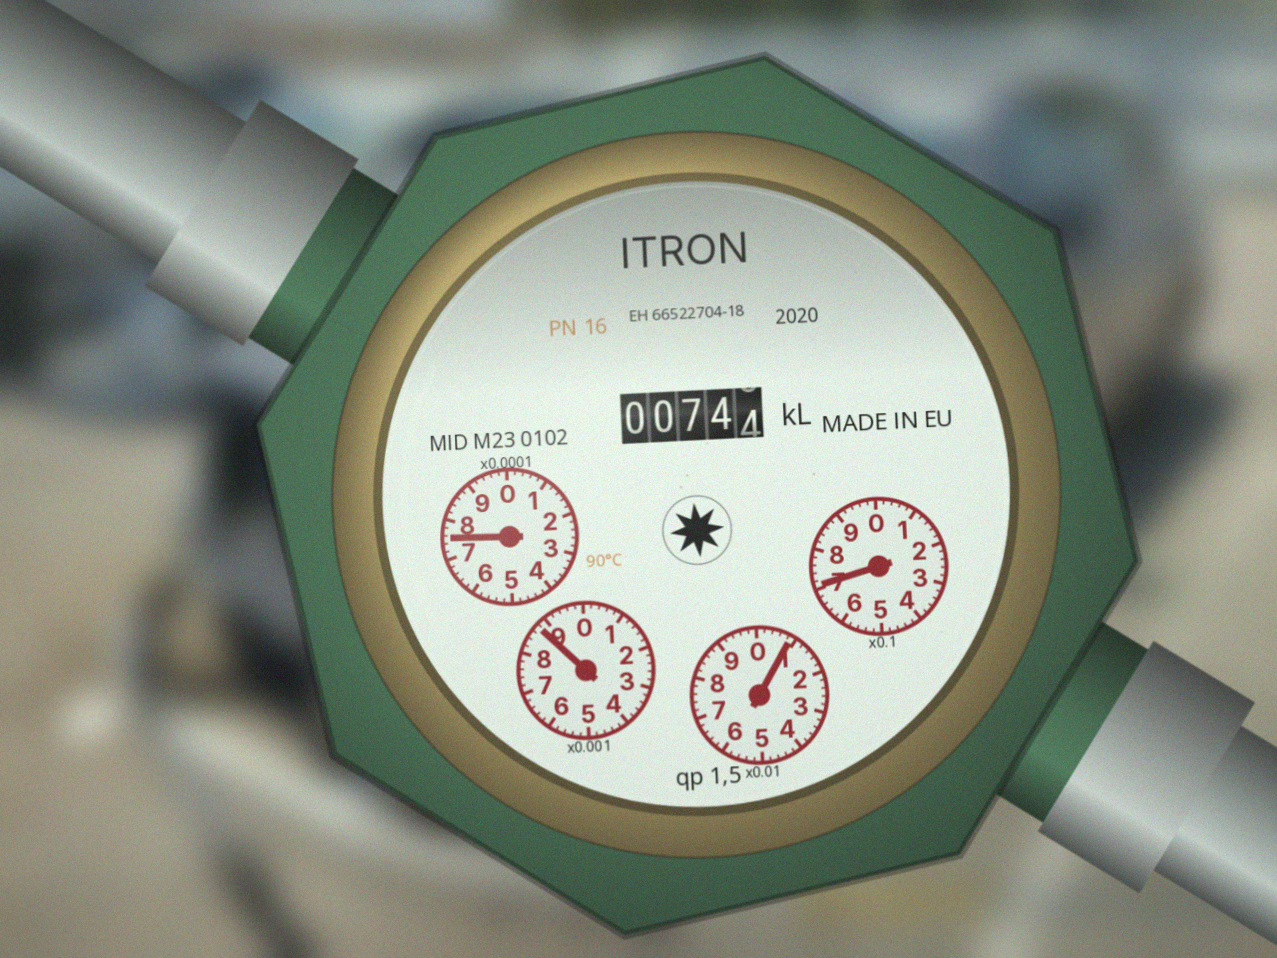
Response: 743.7087 kL
